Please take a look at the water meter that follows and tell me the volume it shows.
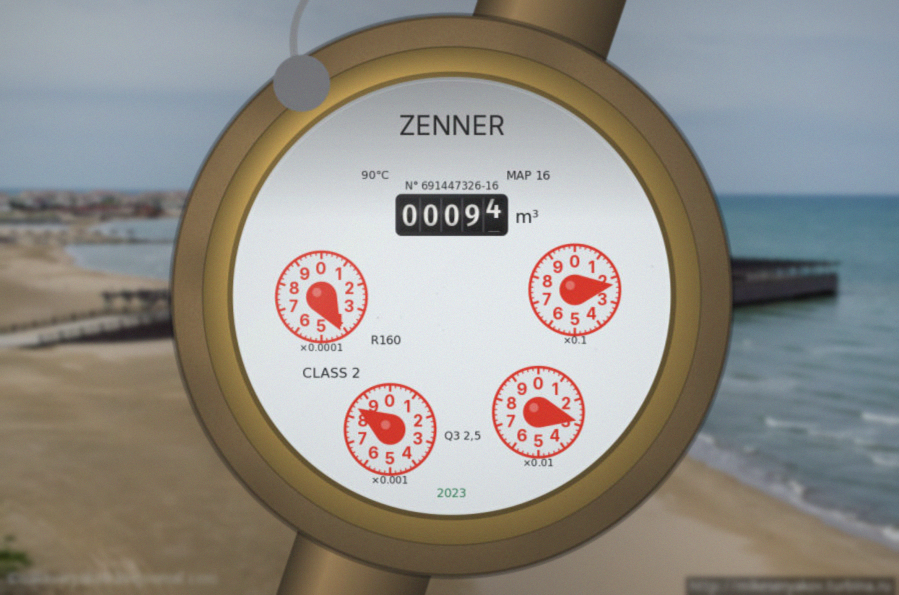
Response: 94.2284 m³
